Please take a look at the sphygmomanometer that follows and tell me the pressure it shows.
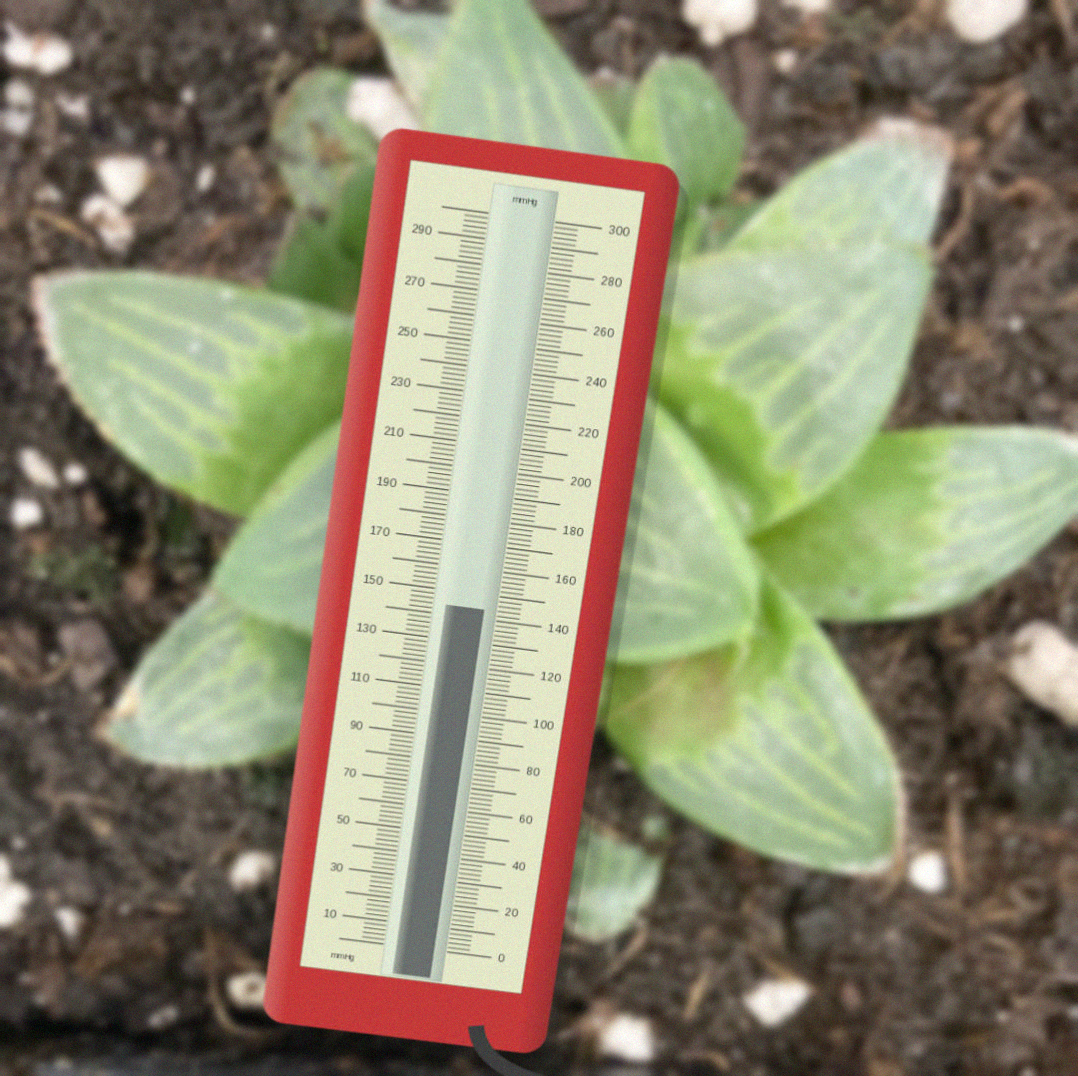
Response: 144 mmHg
